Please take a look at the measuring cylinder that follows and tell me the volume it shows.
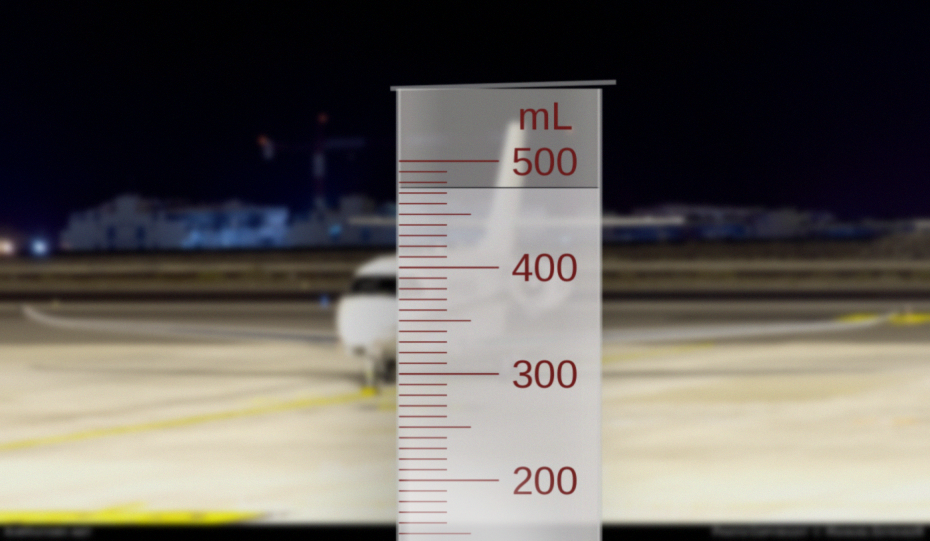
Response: 475 mL
